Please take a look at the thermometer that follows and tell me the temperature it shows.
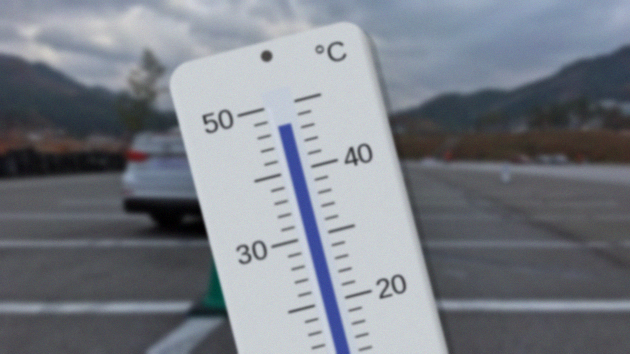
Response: 47 °C
